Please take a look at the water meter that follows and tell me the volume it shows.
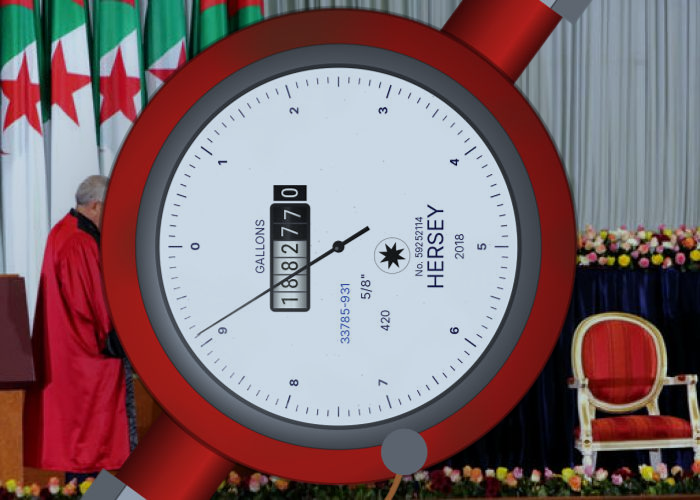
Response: 1882769.1 gal
